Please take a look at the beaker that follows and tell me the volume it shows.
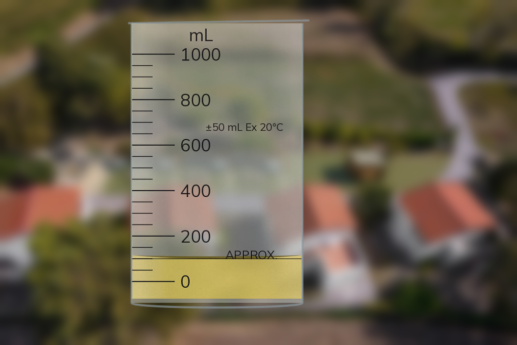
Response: 100 mL
